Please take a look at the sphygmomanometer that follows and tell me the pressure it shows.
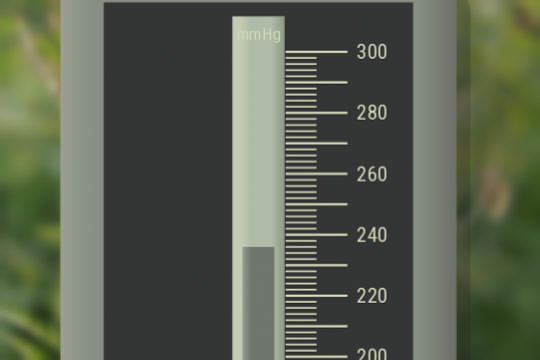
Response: 236 mmHg
